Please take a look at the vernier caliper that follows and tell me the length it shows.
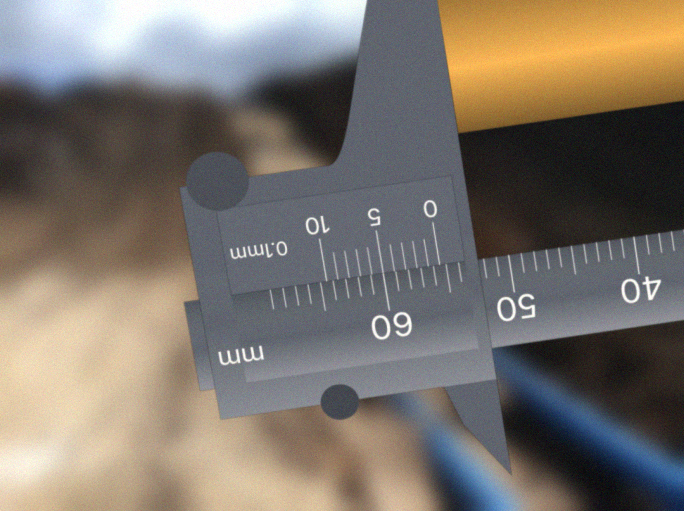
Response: 55.5 mm
